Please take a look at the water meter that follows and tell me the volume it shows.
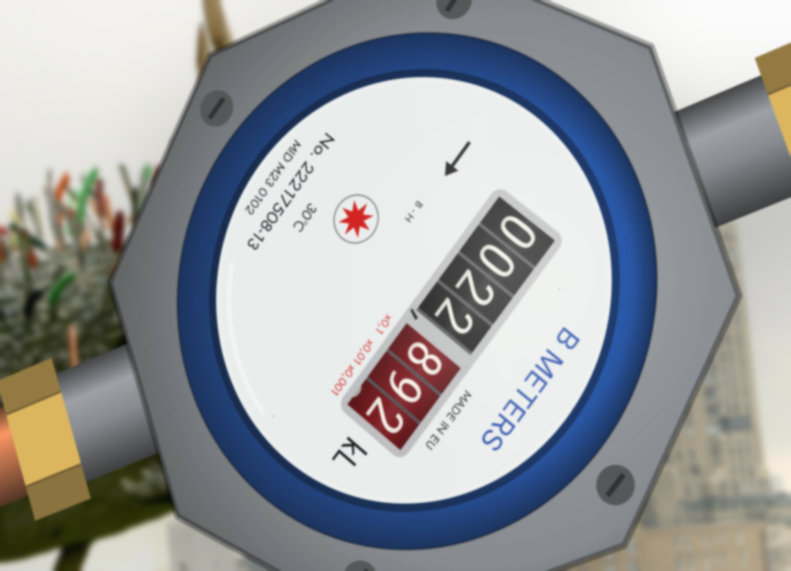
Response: 22.892 kL
